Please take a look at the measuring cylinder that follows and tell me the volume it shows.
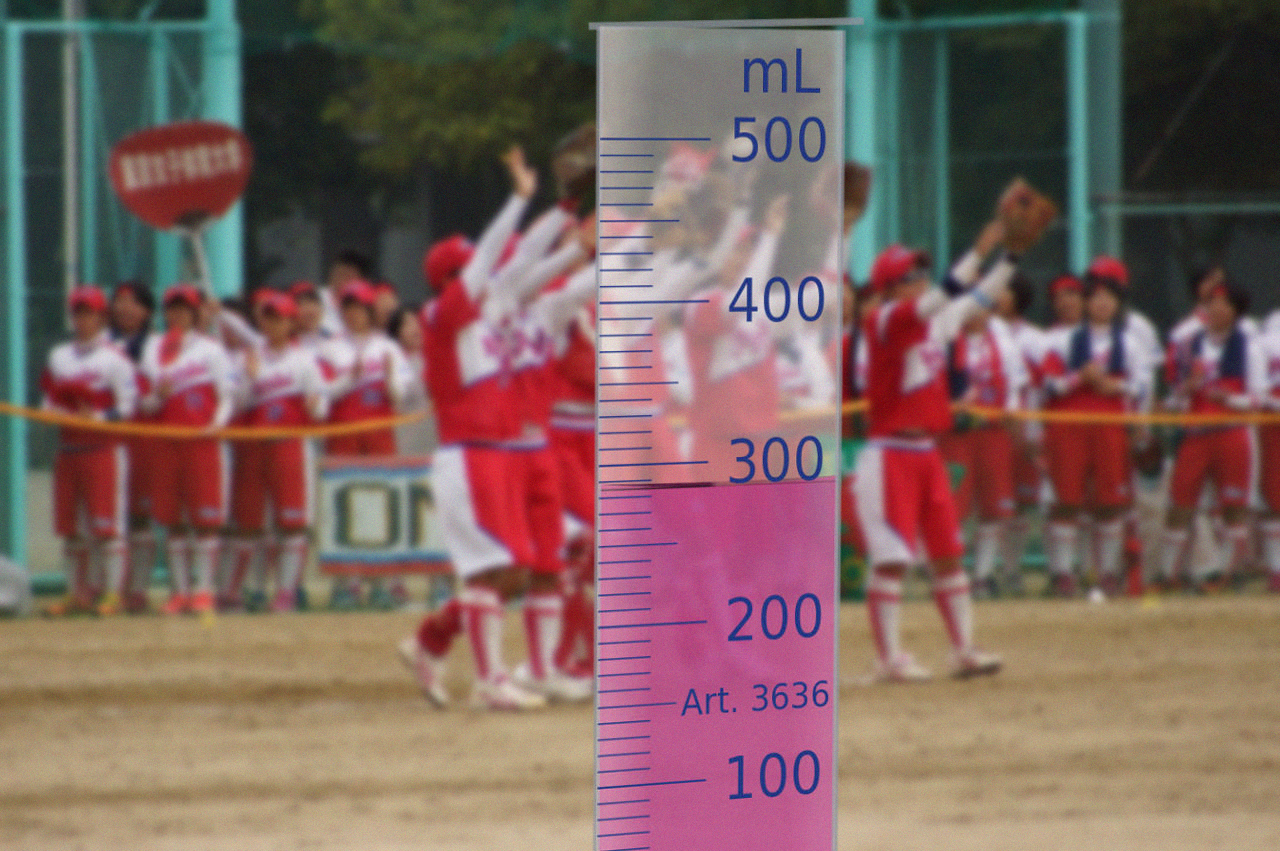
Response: 285 mL
